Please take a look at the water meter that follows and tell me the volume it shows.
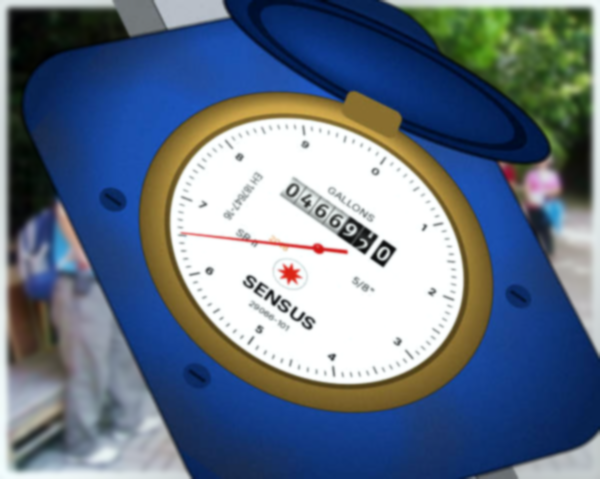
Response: 466916.5 gal
